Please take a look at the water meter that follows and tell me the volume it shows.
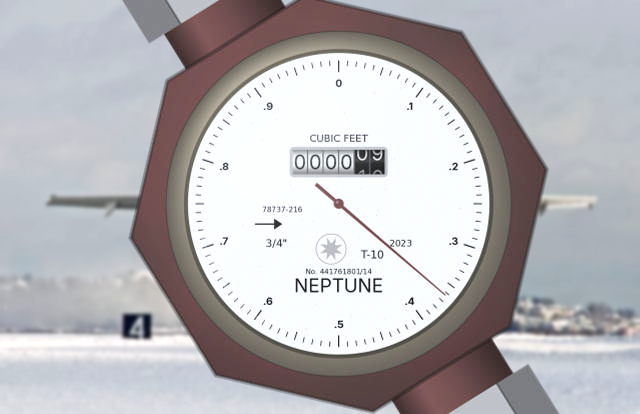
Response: 9.36 ft³
